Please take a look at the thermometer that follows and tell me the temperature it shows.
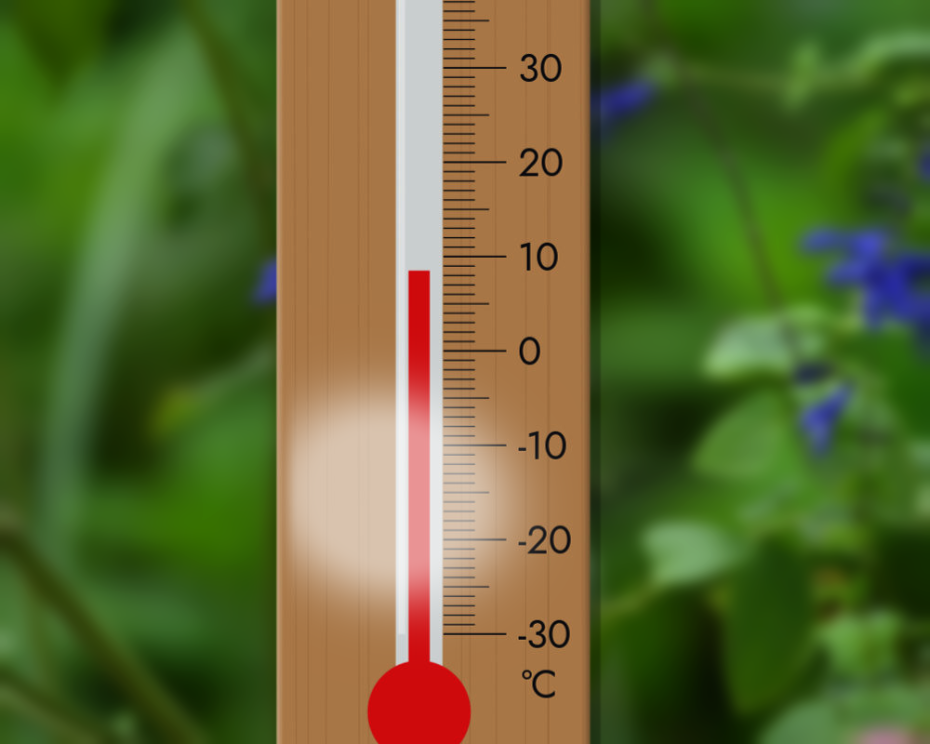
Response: 8.5 °C
